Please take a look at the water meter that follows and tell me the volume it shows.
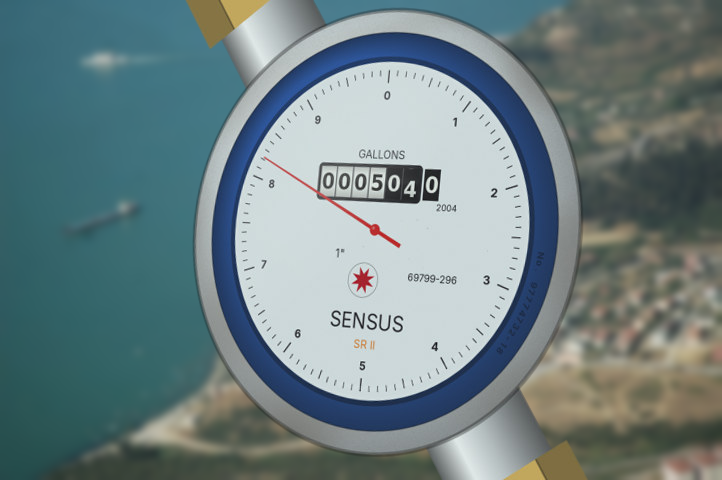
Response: 5038.2 gal
